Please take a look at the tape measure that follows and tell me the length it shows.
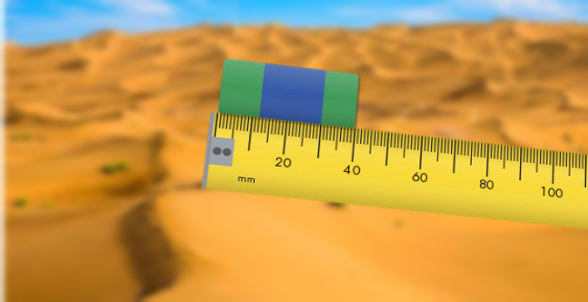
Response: 40 mm
